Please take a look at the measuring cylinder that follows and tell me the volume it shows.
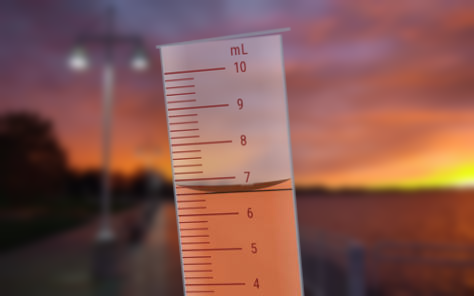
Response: 6.6 mL
